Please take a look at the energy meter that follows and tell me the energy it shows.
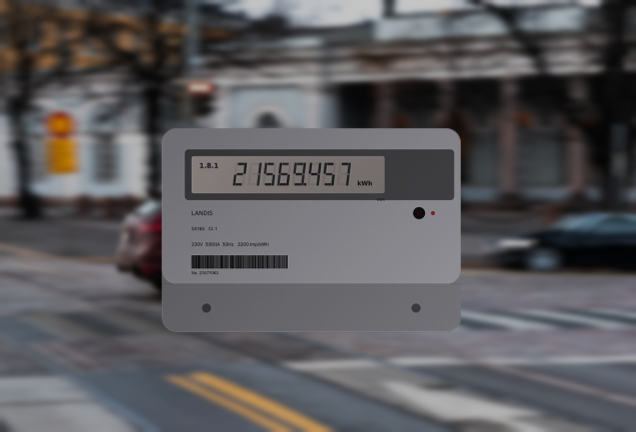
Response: 21569.457 kWh
